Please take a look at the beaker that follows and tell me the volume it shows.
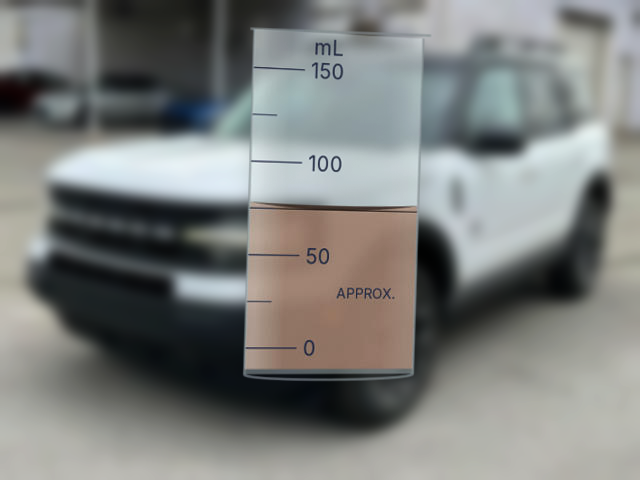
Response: 75 mL
